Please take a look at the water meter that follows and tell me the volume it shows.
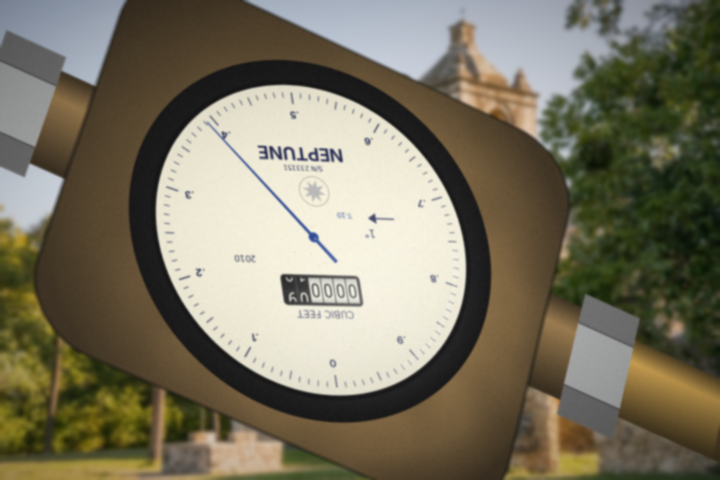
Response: 9.39 ft³
